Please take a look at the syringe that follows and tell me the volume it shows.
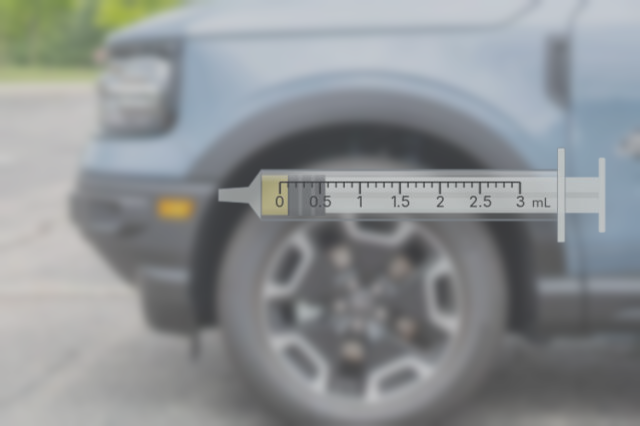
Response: 0.1 mL
